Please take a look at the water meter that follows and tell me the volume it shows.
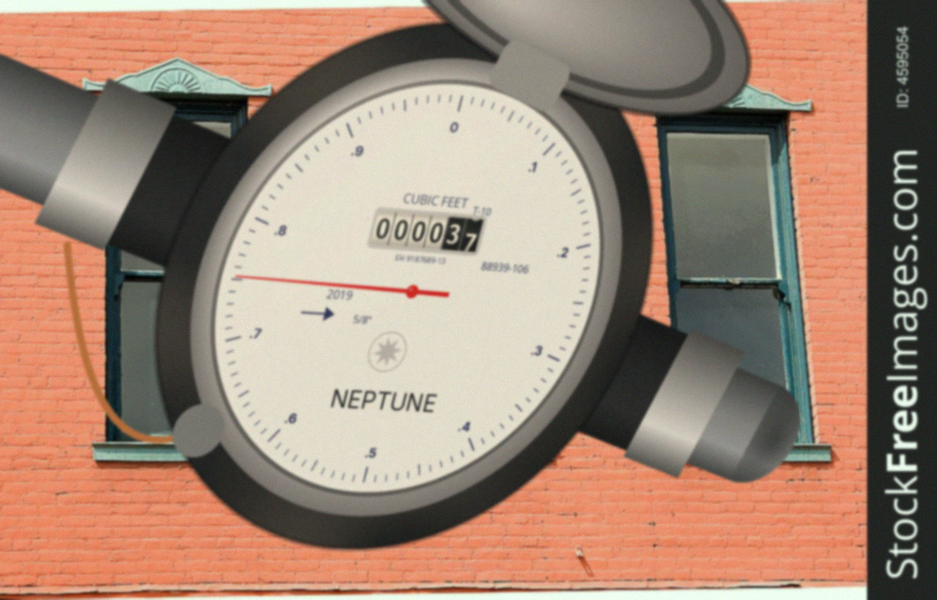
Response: 36.75 ft³
